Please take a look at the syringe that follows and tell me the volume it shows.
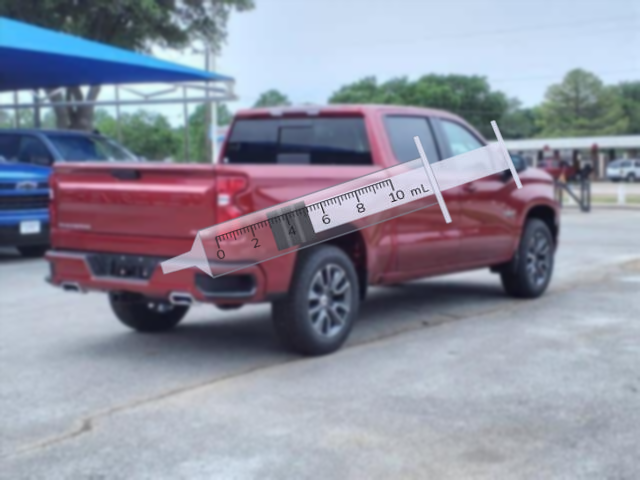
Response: 3 mL
